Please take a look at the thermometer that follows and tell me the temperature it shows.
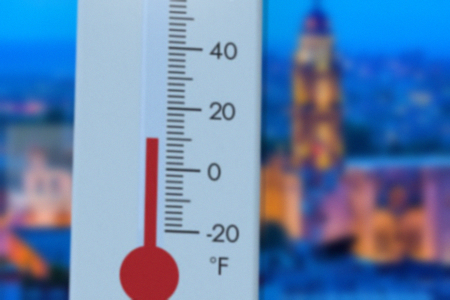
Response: 10 °F
